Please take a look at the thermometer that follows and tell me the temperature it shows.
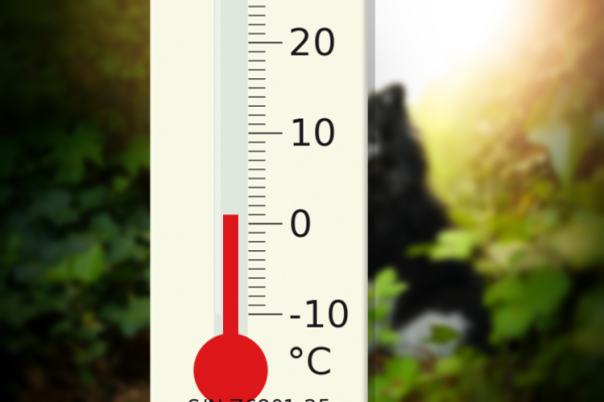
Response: 1 °C
